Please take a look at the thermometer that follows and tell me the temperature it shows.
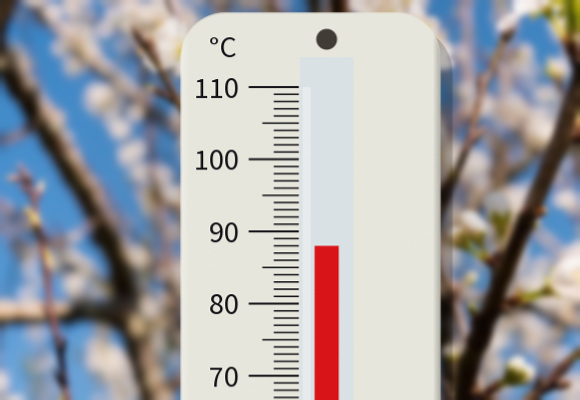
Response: 88 °C
